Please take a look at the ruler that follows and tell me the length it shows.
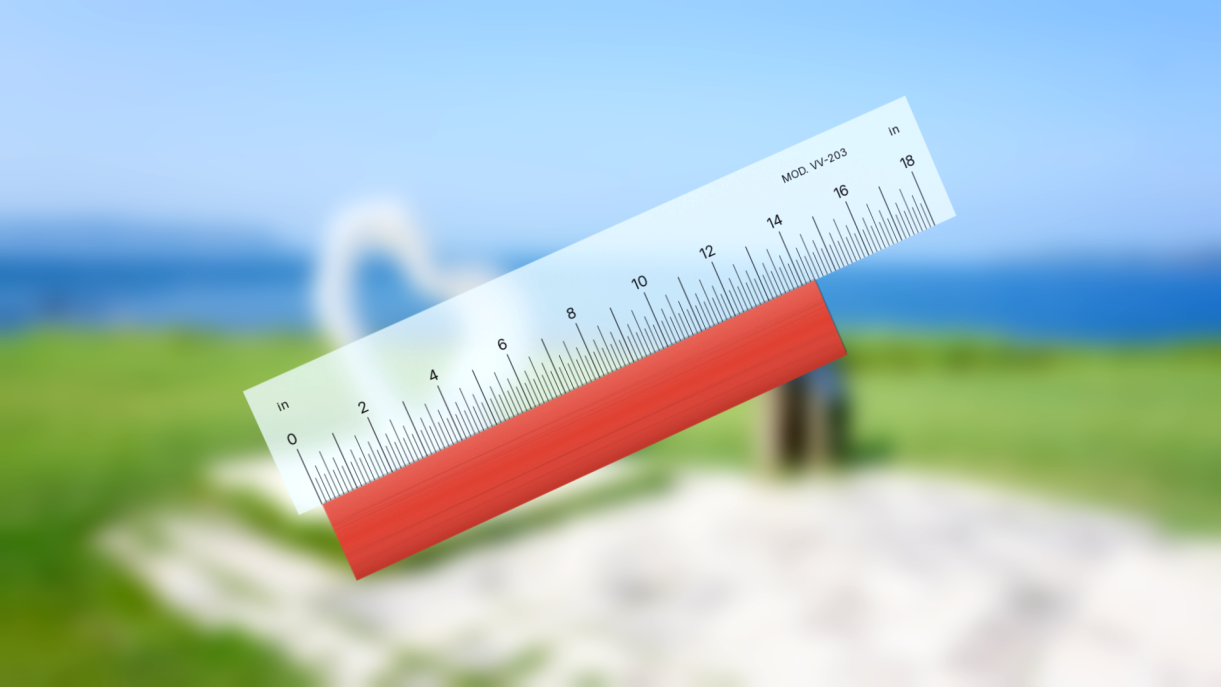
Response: 14.375 in
